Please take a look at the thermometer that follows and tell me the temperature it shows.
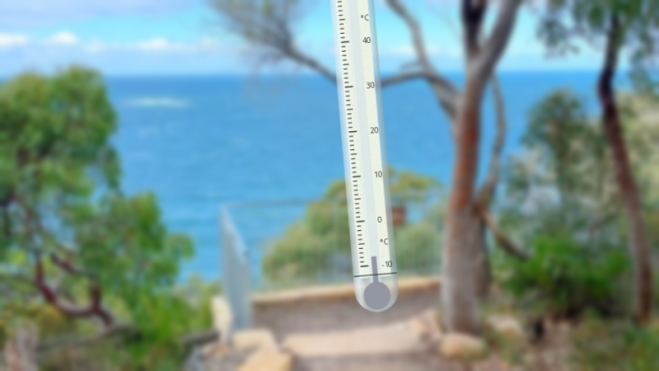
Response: -8 °C
